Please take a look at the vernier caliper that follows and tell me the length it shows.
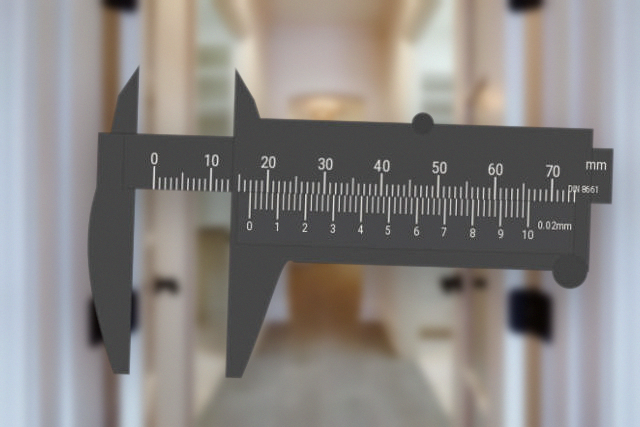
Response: 17.0 mm
